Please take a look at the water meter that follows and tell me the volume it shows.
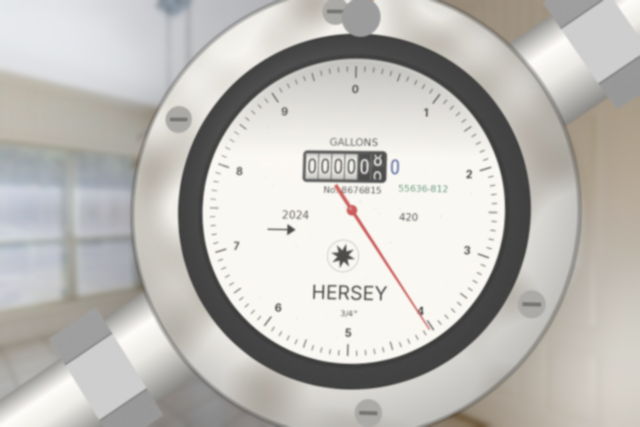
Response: 84.0 gal
